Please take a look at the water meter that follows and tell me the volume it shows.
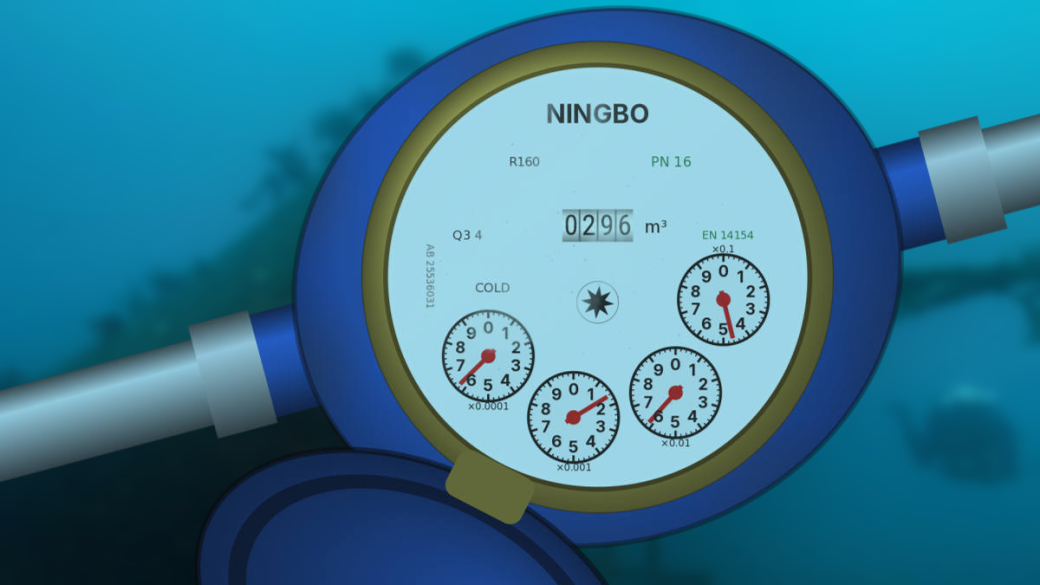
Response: 296.4616 m³
